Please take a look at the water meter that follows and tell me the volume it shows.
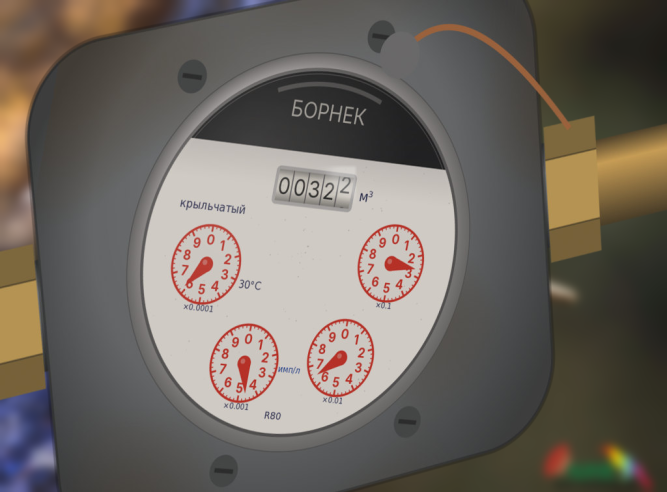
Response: 322.2646 m³
